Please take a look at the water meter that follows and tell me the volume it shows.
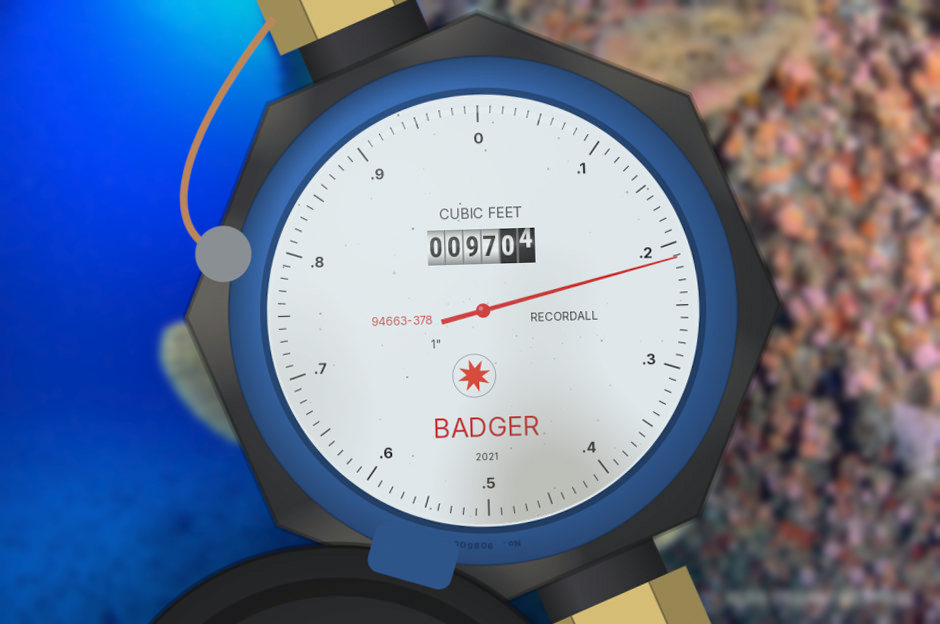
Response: 9704.21 ft³
